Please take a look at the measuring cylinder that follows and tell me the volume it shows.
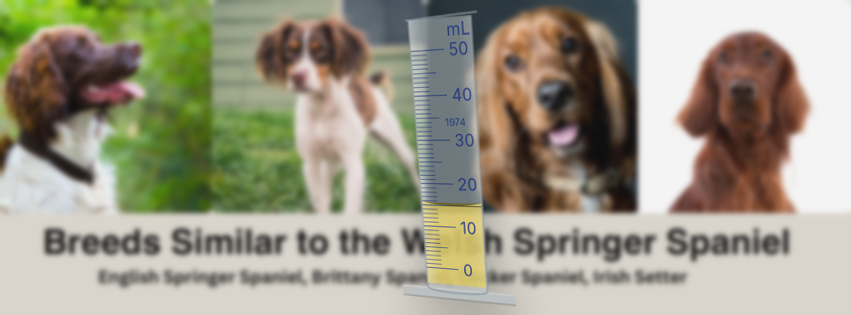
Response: 15 mL
